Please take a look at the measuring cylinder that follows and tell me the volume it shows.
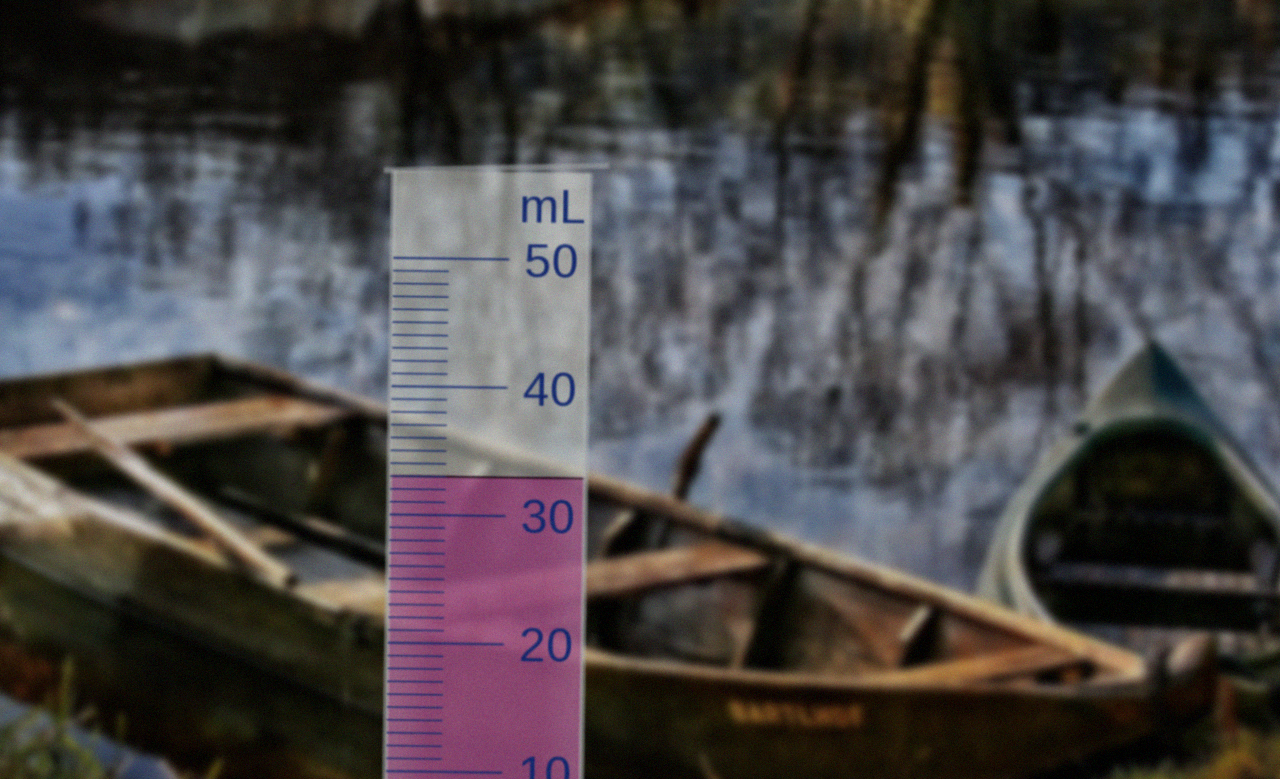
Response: 33 mL
